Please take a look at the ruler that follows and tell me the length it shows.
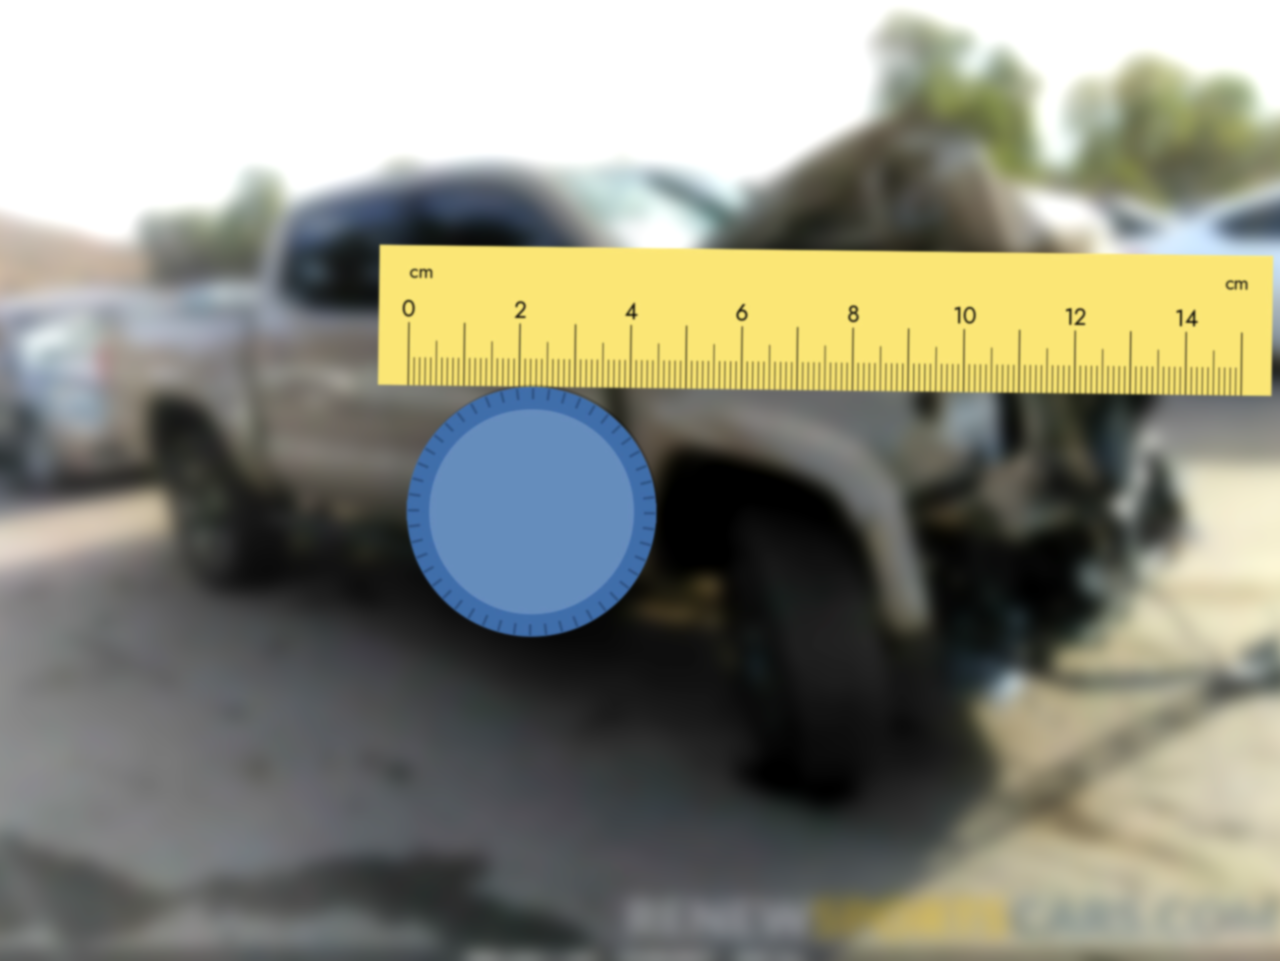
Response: 4.5 cm
